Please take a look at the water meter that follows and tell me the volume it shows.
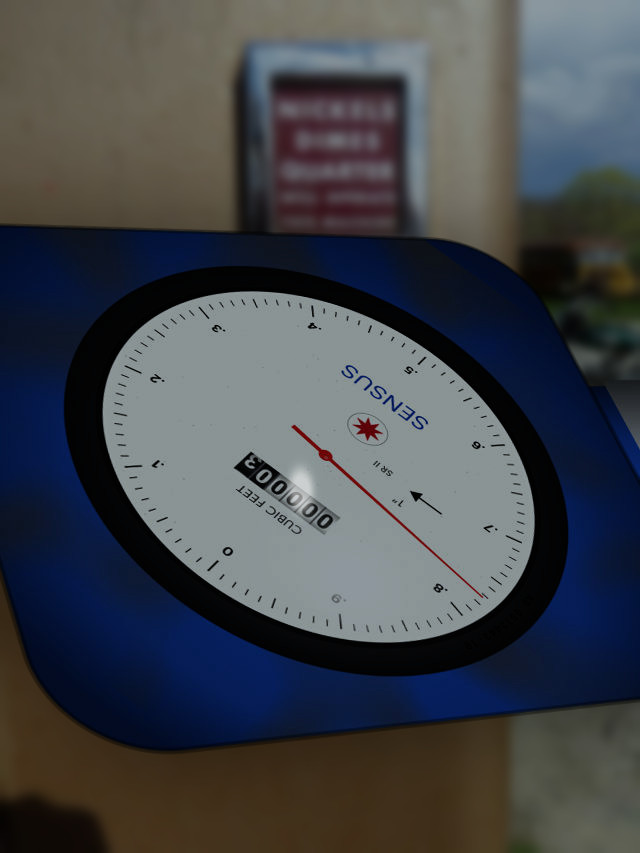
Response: 2.77 ft³
